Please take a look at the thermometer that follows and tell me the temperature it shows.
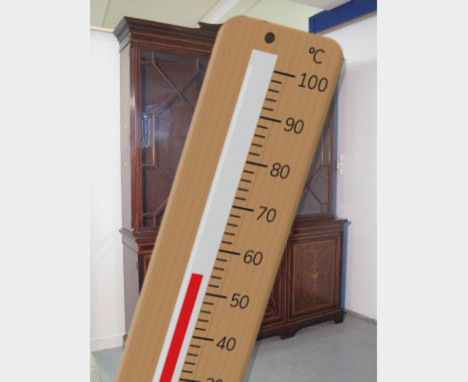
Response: 54 °C
